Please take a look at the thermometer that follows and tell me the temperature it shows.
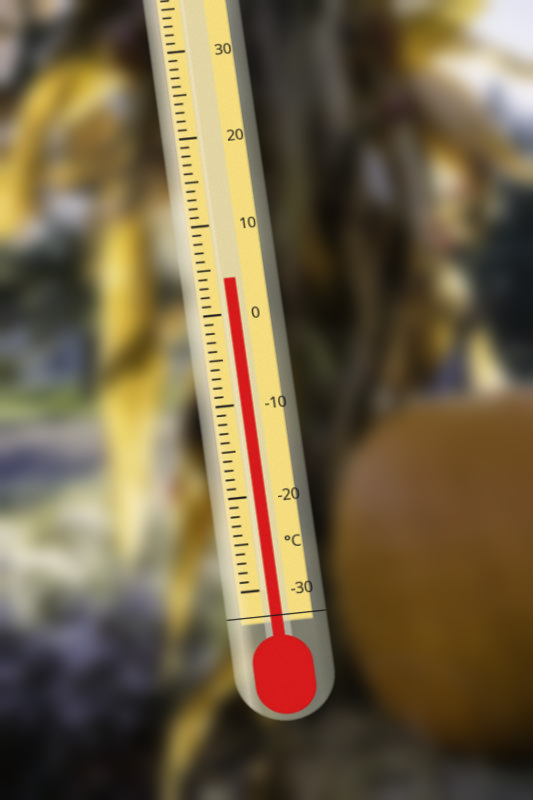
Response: 4 °C
